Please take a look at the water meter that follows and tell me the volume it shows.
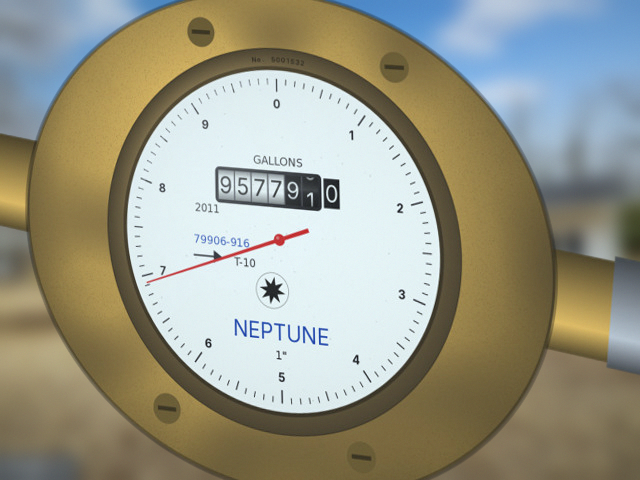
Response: 9577906.9 gal
